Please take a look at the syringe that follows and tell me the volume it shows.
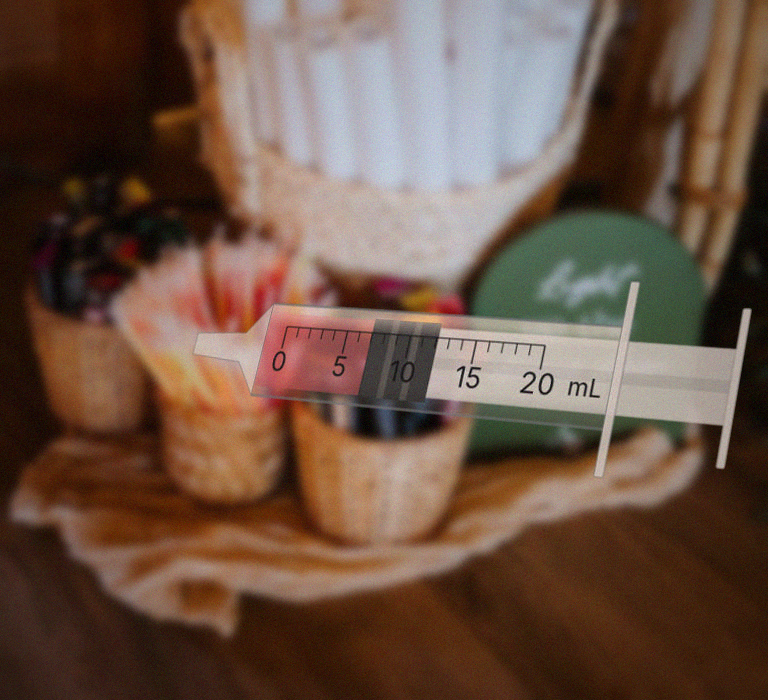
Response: 7 mL
